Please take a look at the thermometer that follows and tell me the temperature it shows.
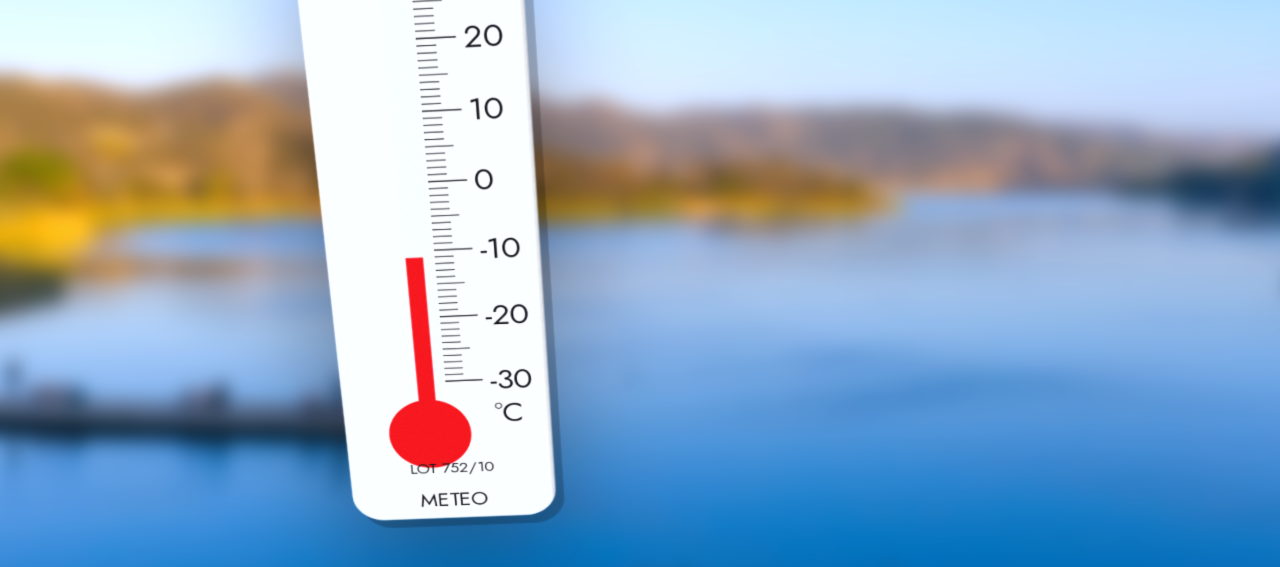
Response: -11 °C
